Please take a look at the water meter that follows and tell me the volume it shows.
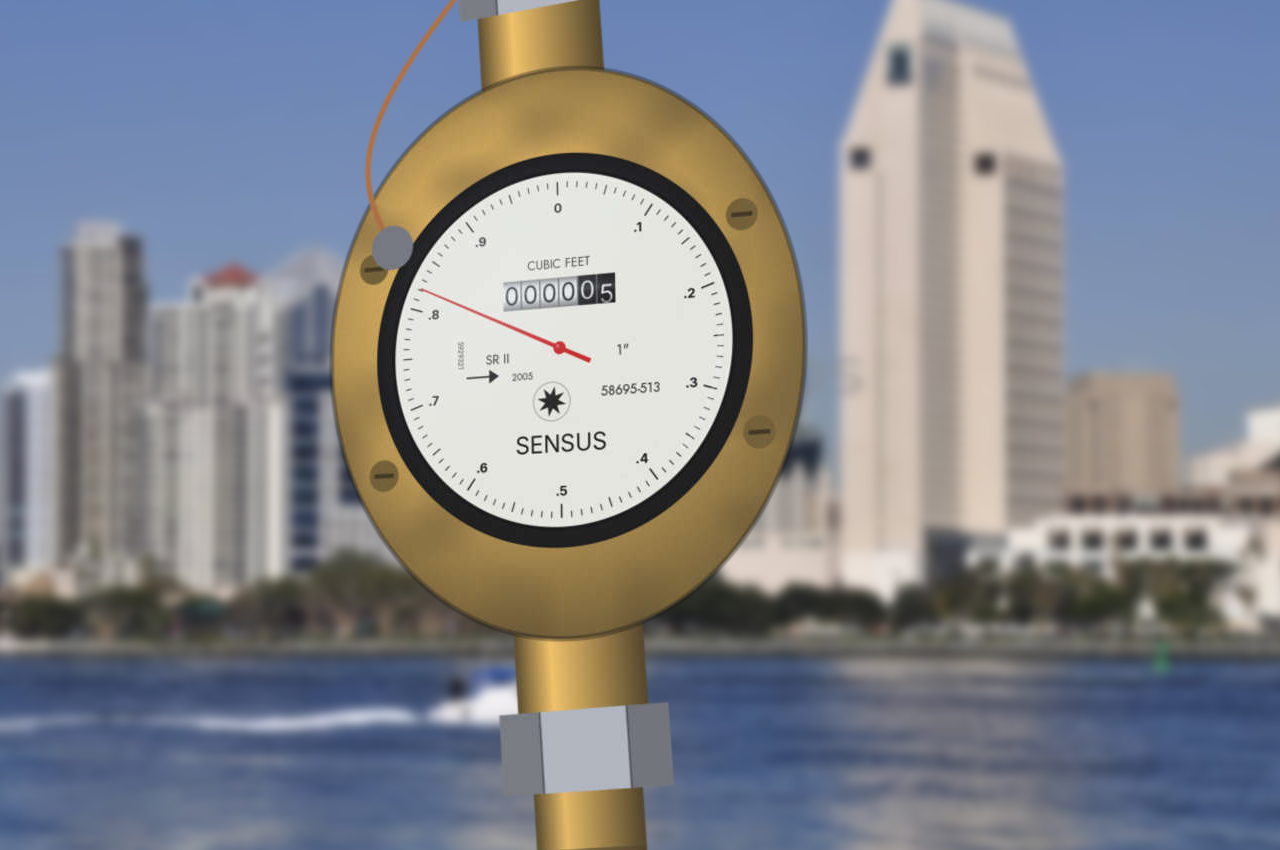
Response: 4.82 ft³
